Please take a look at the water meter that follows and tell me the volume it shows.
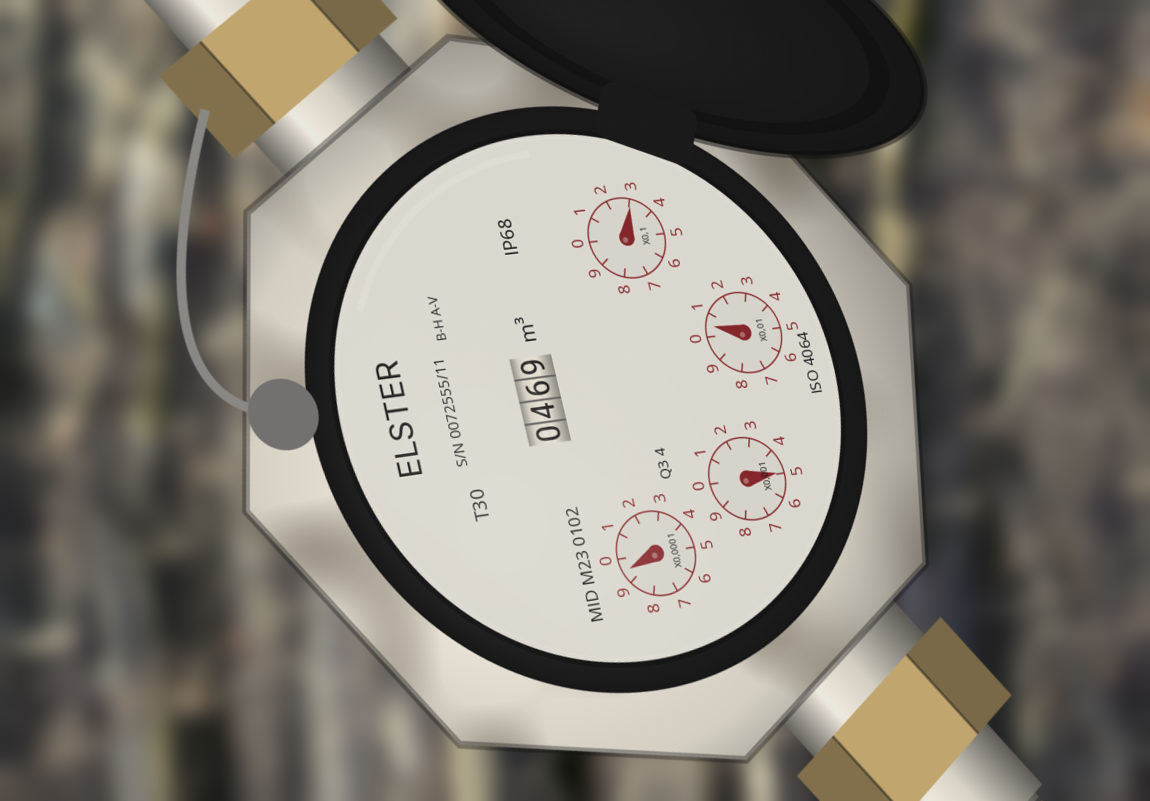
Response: 469.3049 m³
